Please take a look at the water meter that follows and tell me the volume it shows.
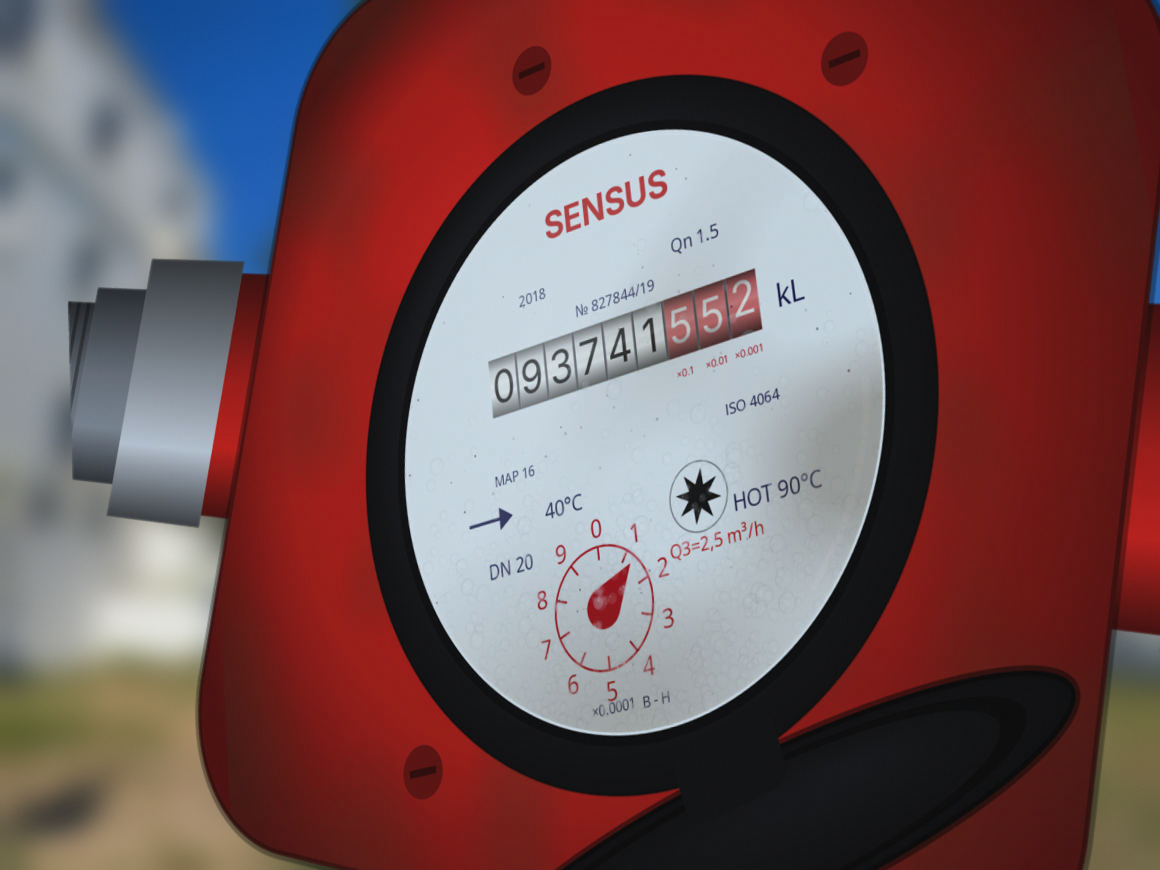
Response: 93741.5521 kL
